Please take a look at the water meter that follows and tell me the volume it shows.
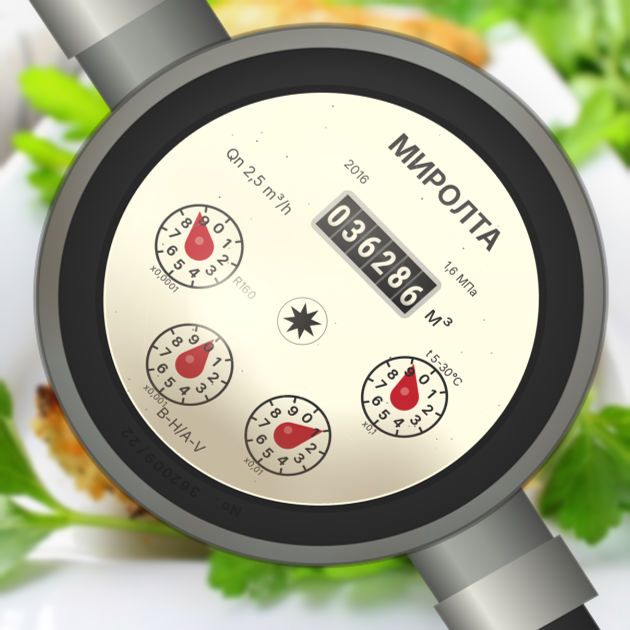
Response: 36285.9098 m³
